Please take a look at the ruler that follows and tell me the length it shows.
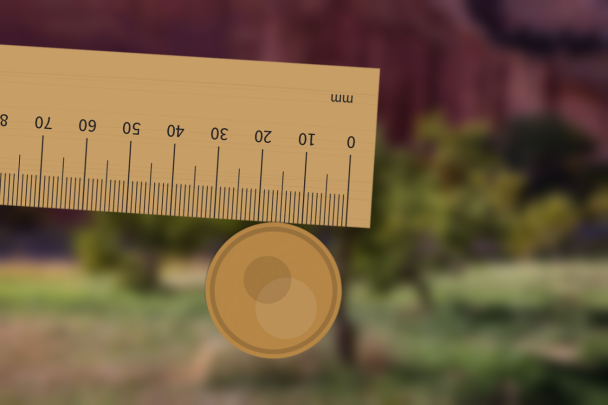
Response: 31 mm
